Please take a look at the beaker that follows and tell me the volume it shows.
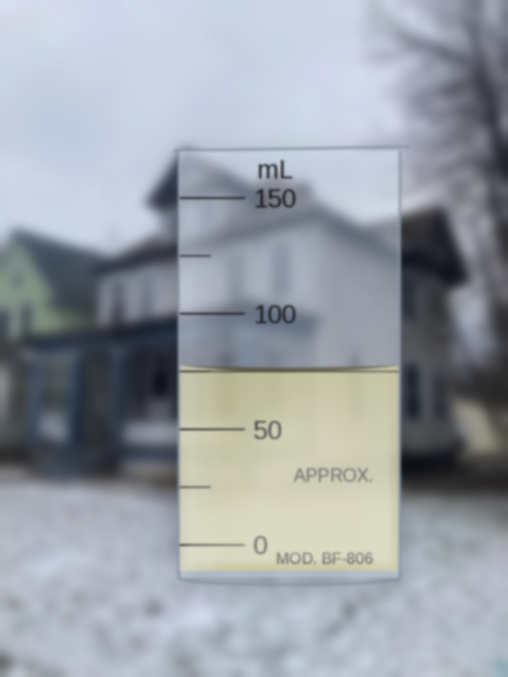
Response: 75 mL
